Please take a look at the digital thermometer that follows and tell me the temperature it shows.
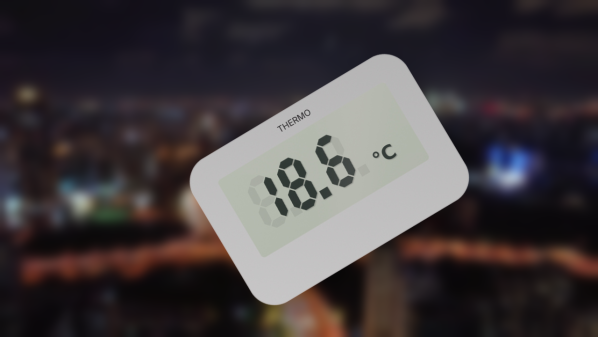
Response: 18.6 °C
